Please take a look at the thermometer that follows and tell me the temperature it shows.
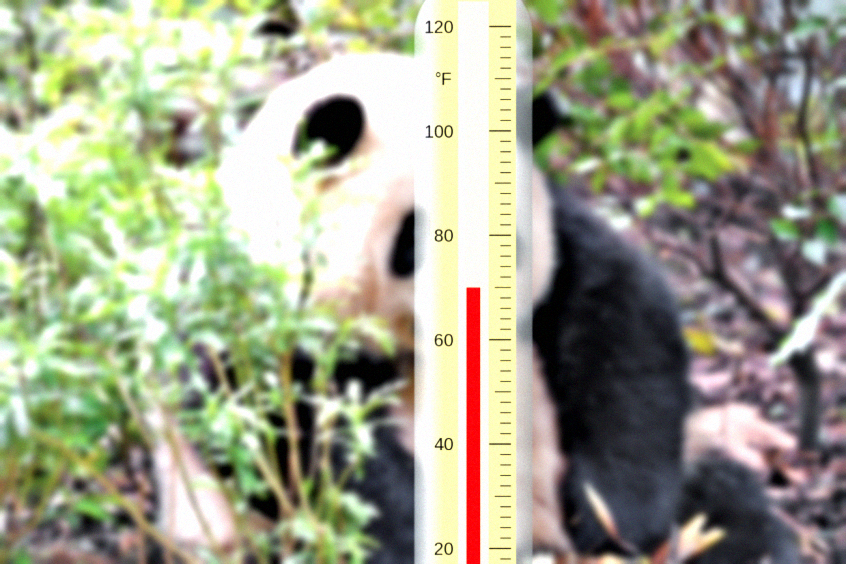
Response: 70 °F
